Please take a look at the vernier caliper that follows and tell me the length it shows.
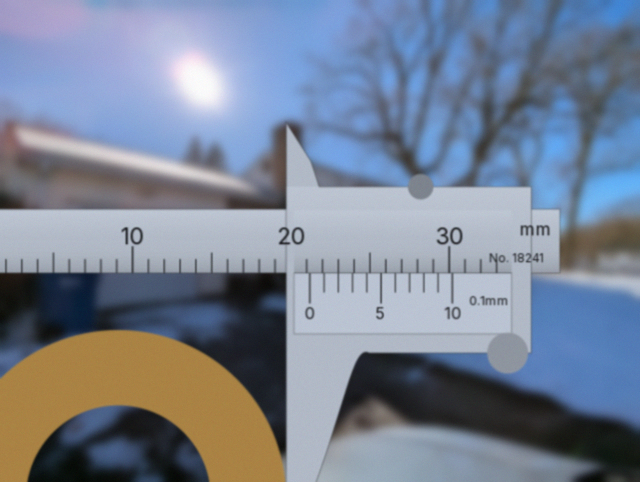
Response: 21.2 mm
